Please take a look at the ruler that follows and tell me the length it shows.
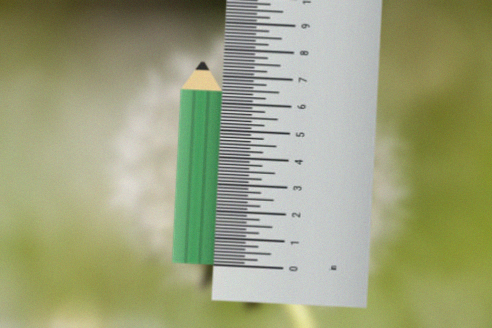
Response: 7.5 in
